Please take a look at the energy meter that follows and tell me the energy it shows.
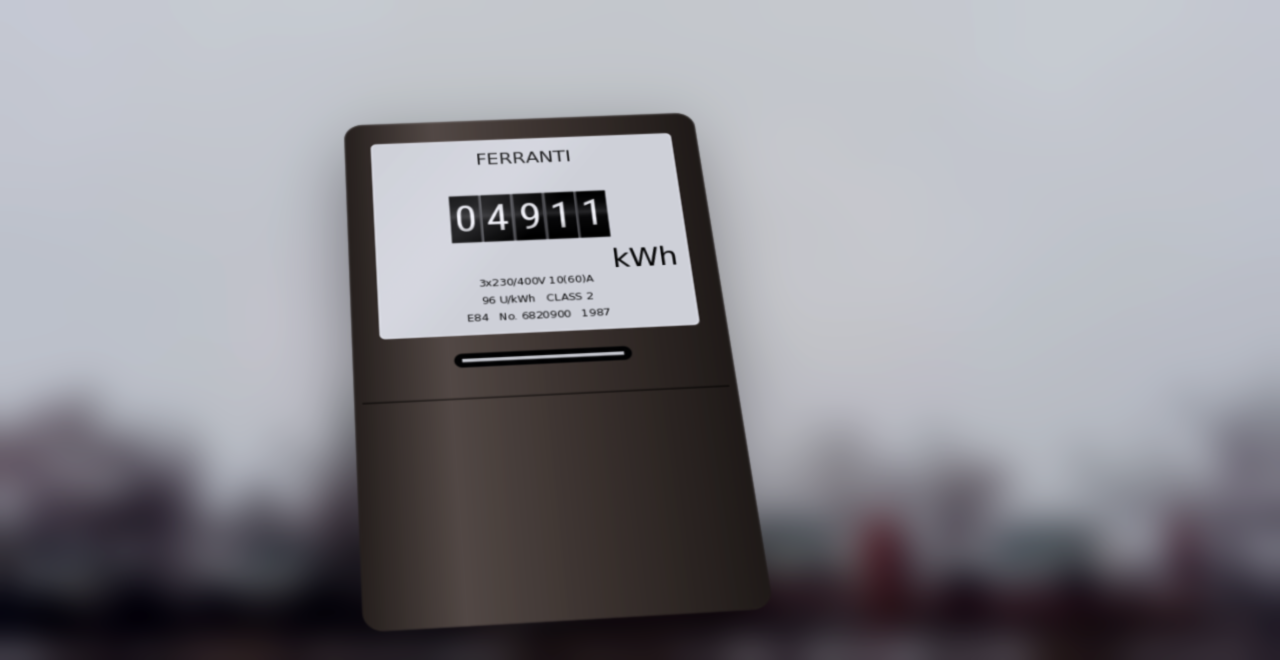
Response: 4911 kWh
